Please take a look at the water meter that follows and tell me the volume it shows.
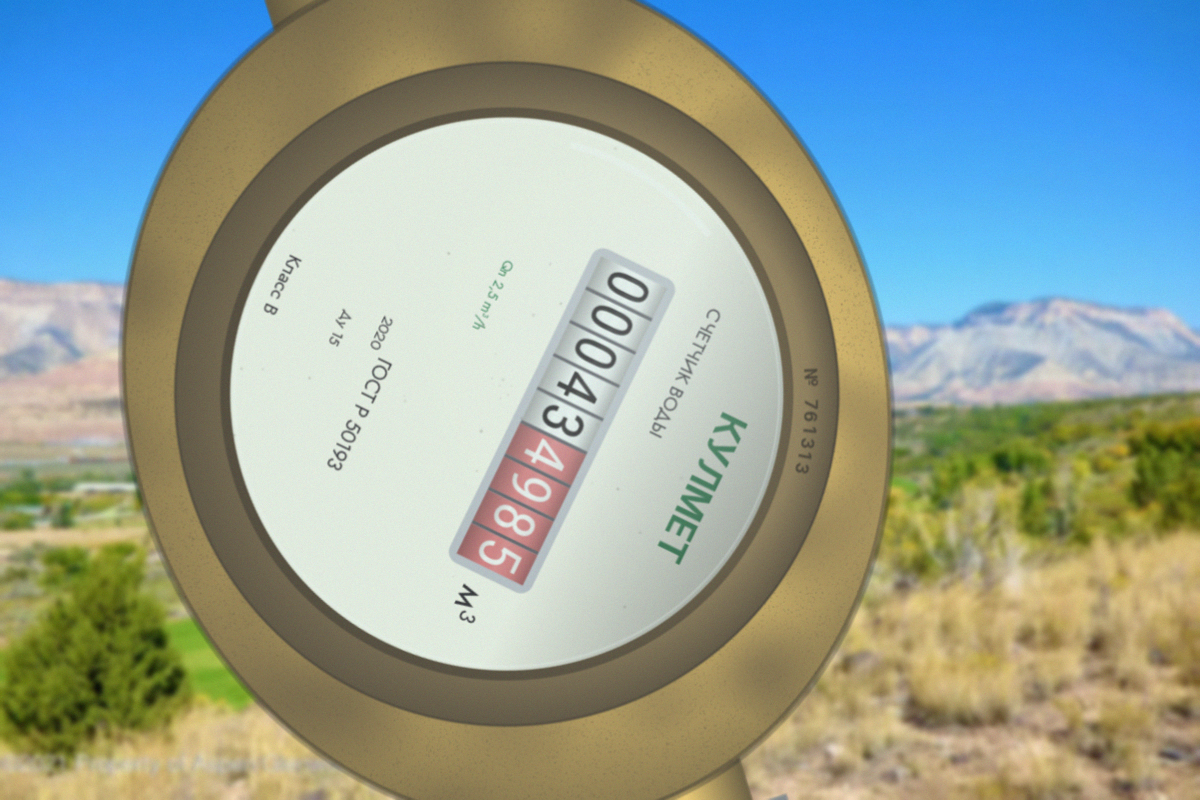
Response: 43.4985 m³
